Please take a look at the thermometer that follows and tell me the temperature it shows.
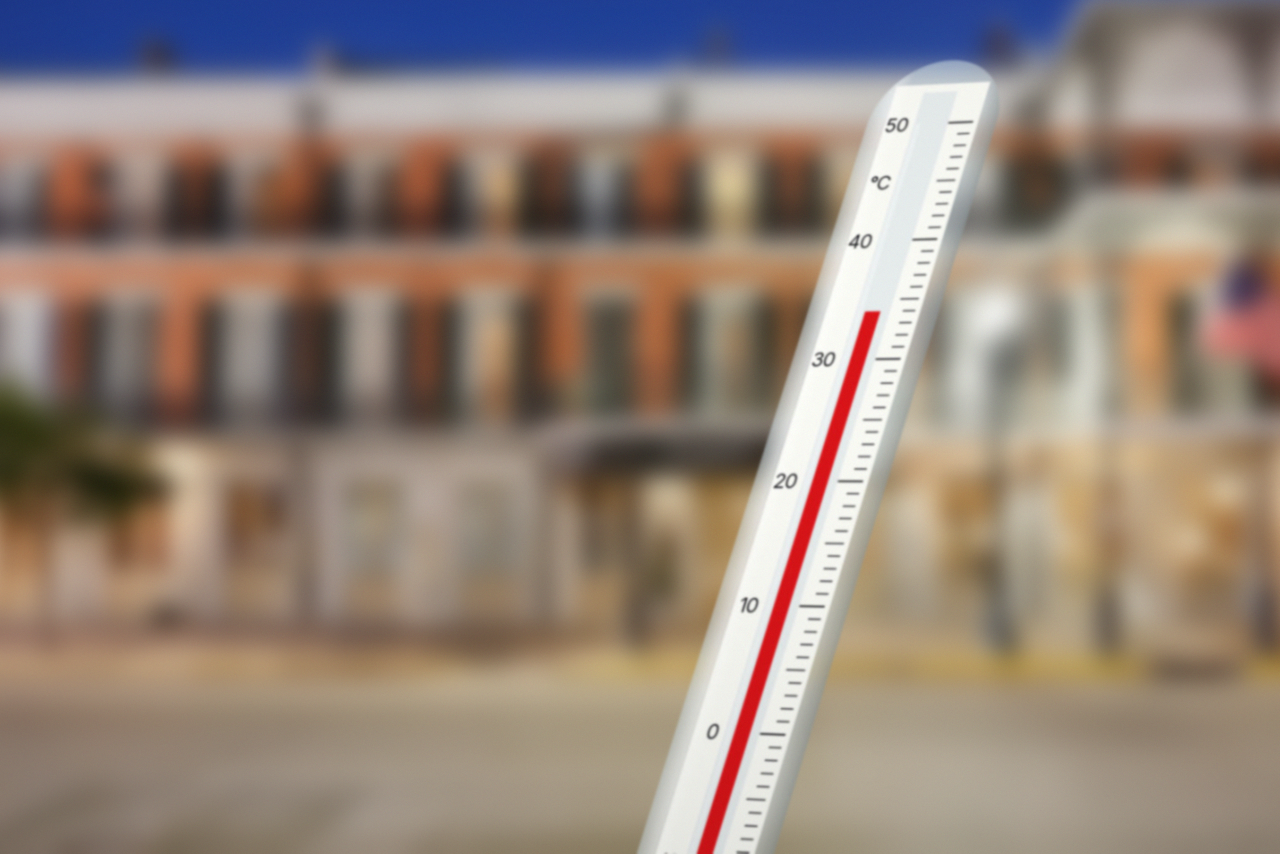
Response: 34 °C
